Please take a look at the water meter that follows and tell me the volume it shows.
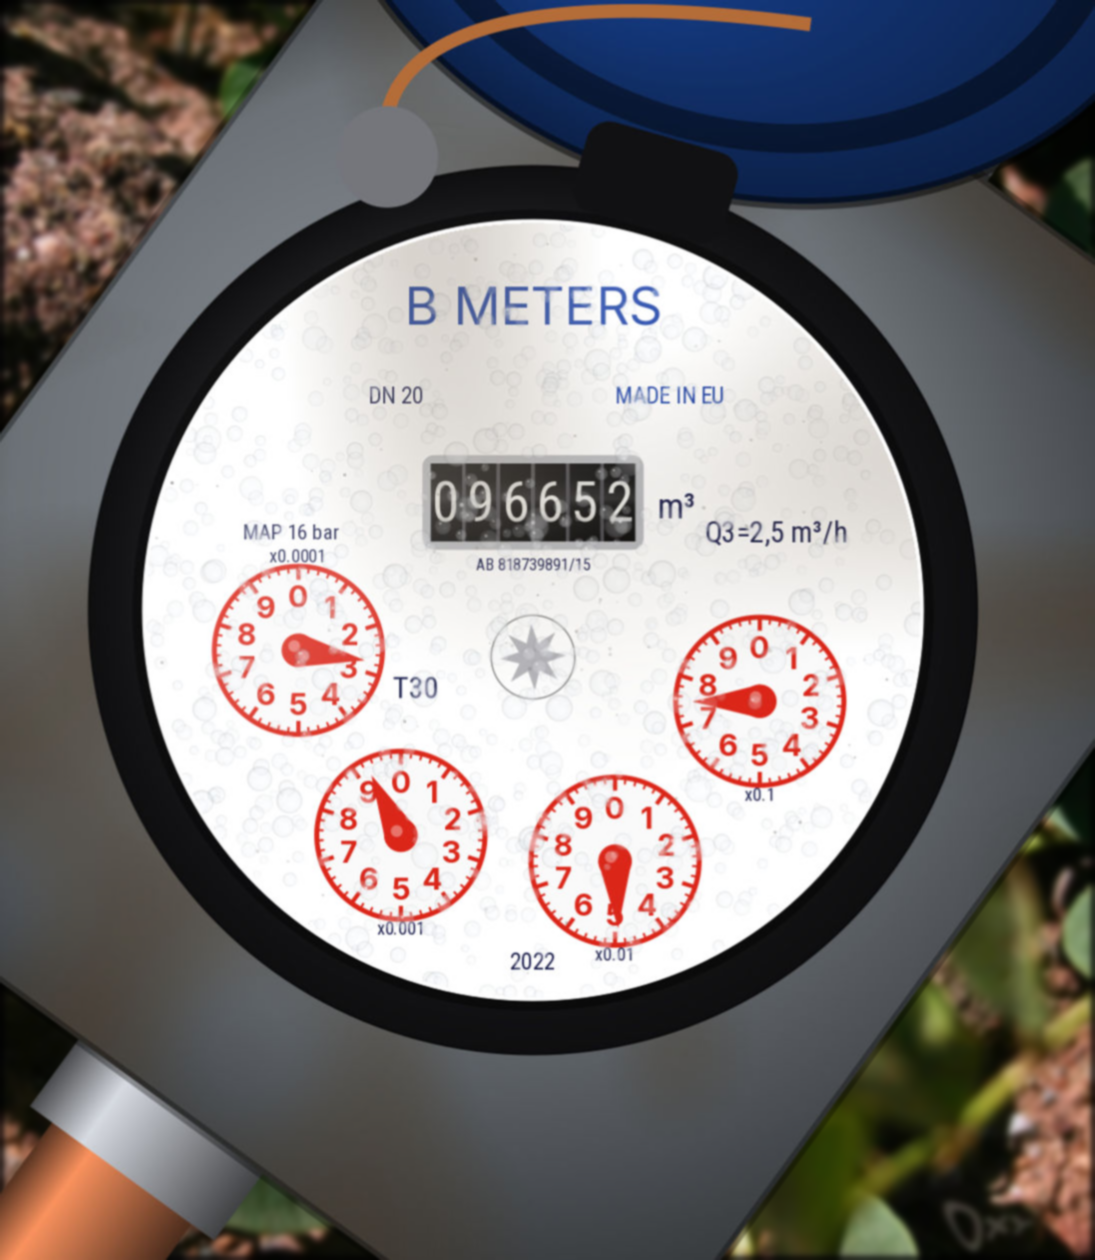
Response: 96652.7492 m³
